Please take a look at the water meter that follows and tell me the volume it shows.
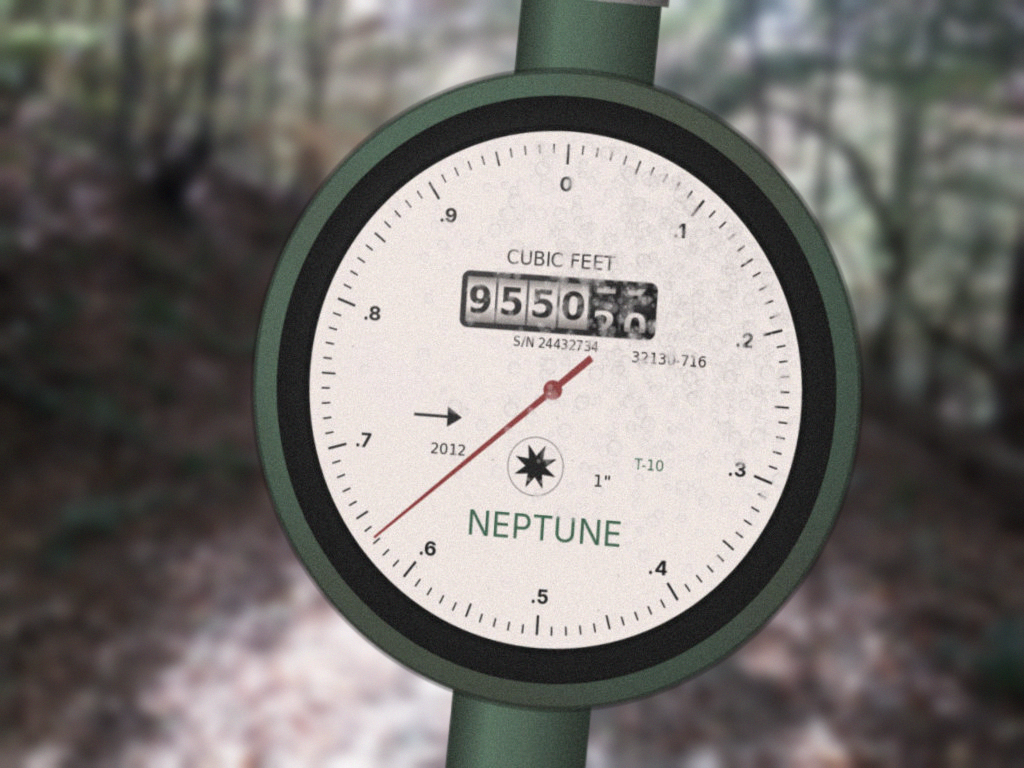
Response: 955019.63 ft³
